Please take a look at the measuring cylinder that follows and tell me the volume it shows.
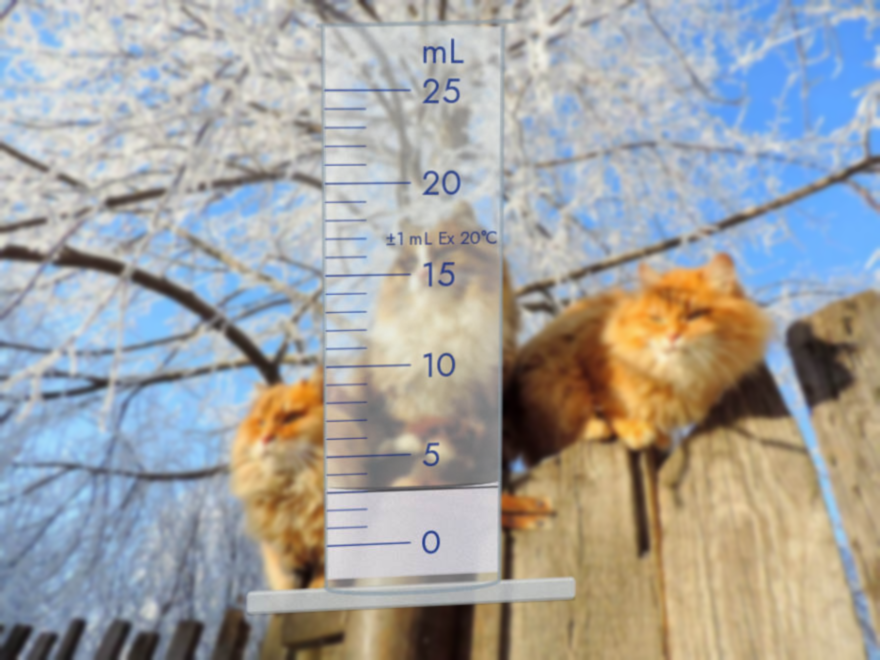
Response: 3 mL
